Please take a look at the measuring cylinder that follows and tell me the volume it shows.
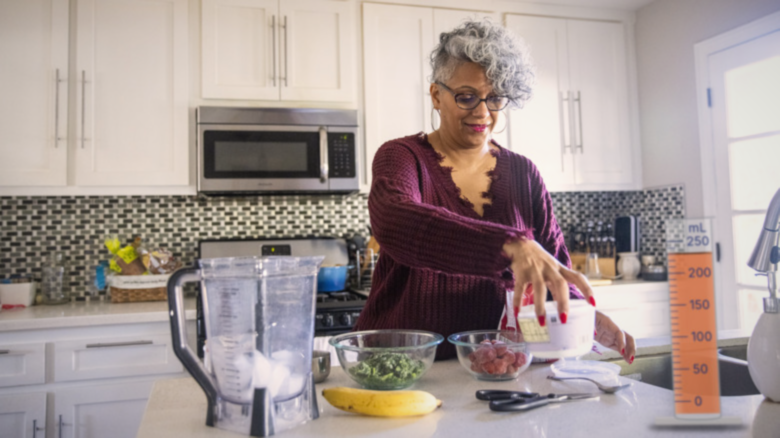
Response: 230 mL
